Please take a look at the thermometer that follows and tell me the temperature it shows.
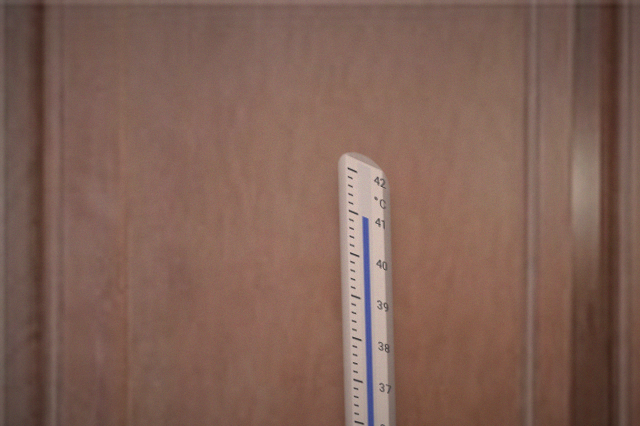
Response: 41 °C
